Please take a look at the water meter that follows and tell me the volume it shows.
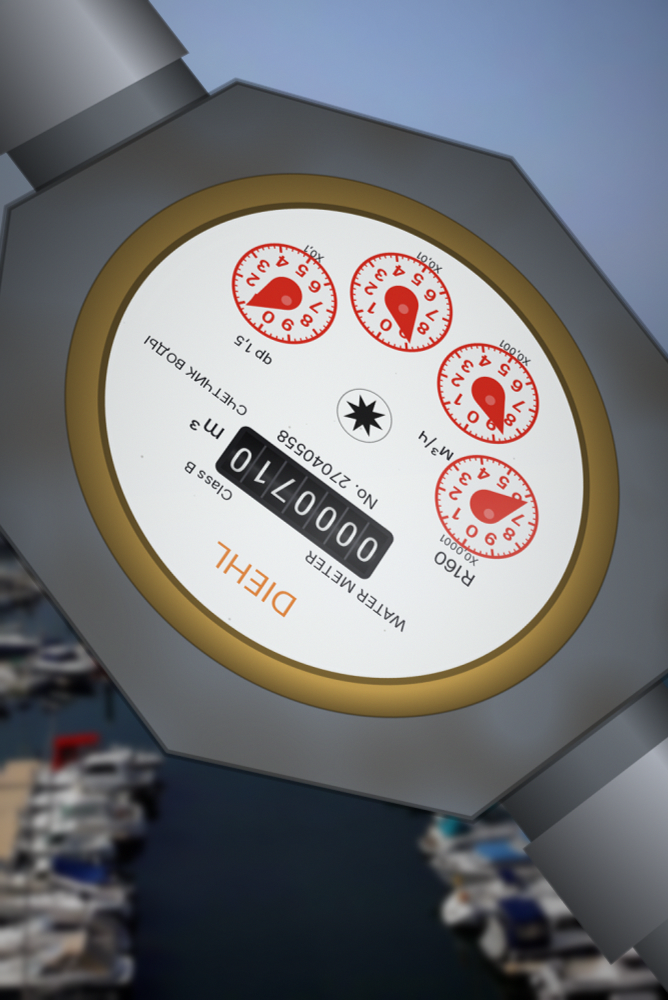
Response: 710.0886 m³
